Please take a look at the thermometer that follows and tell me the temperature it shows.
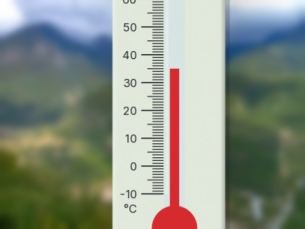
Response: 35 °C
